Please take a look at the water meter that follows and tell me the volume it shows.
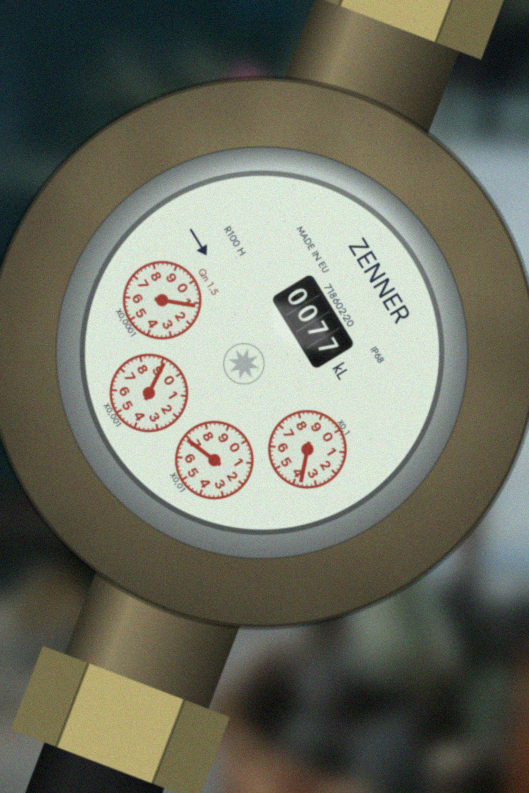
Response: 77.3691 kL
